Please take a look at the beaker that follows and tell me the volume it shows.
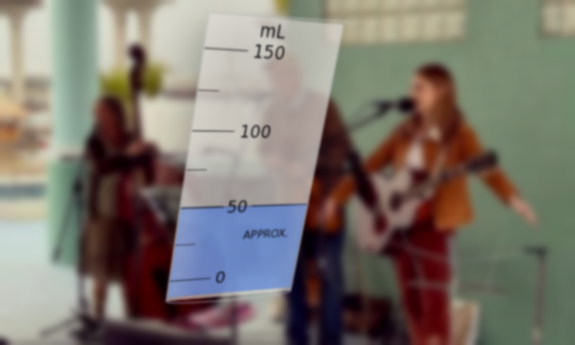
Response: 50 mL
